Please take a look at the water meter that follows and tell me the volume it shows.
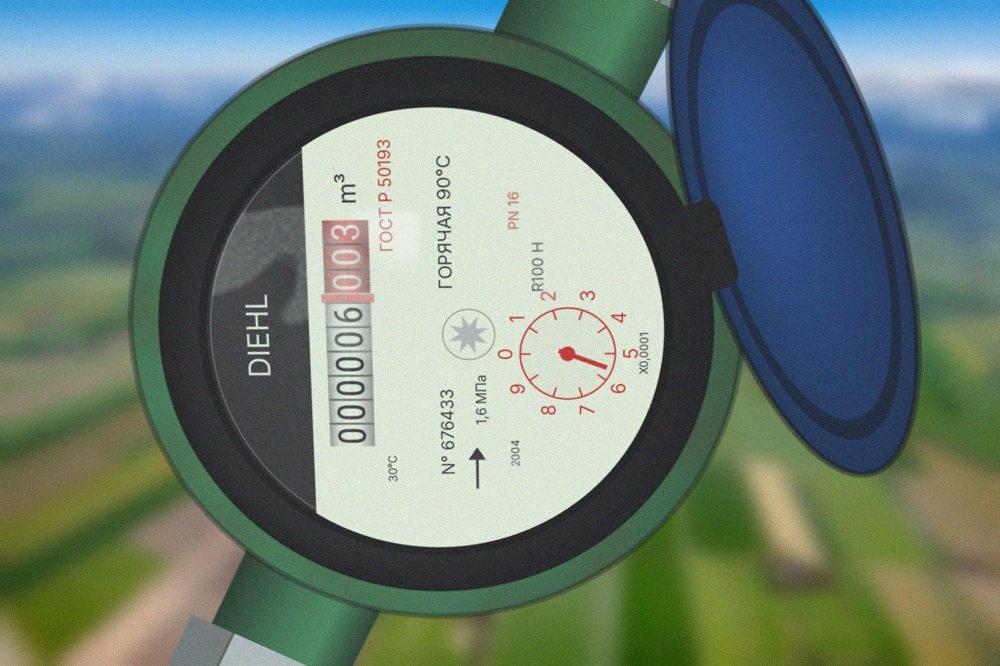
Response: 6.0035 m³
